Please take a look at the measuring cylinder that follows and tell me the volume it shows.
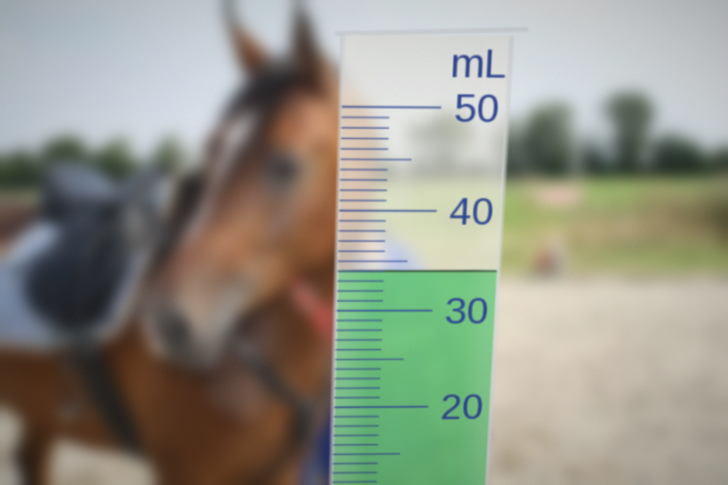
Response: 34 mL
